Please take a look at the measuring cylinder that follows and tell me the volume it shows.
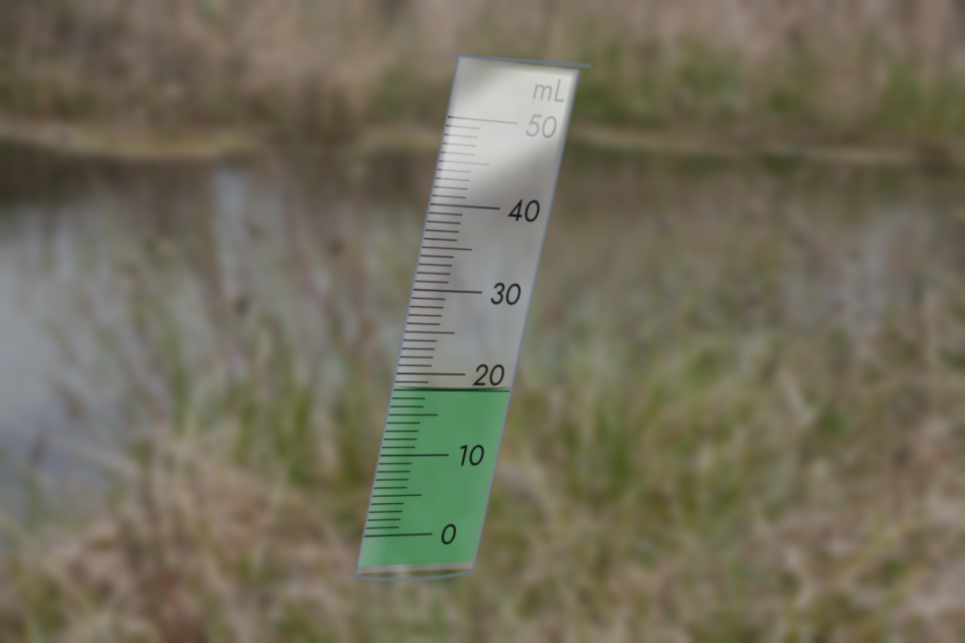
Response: 18 mL
